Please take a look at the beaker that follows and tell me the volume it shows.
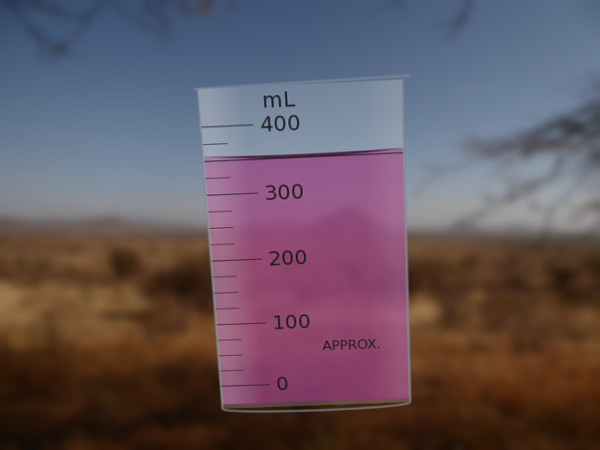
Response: 350 mL
